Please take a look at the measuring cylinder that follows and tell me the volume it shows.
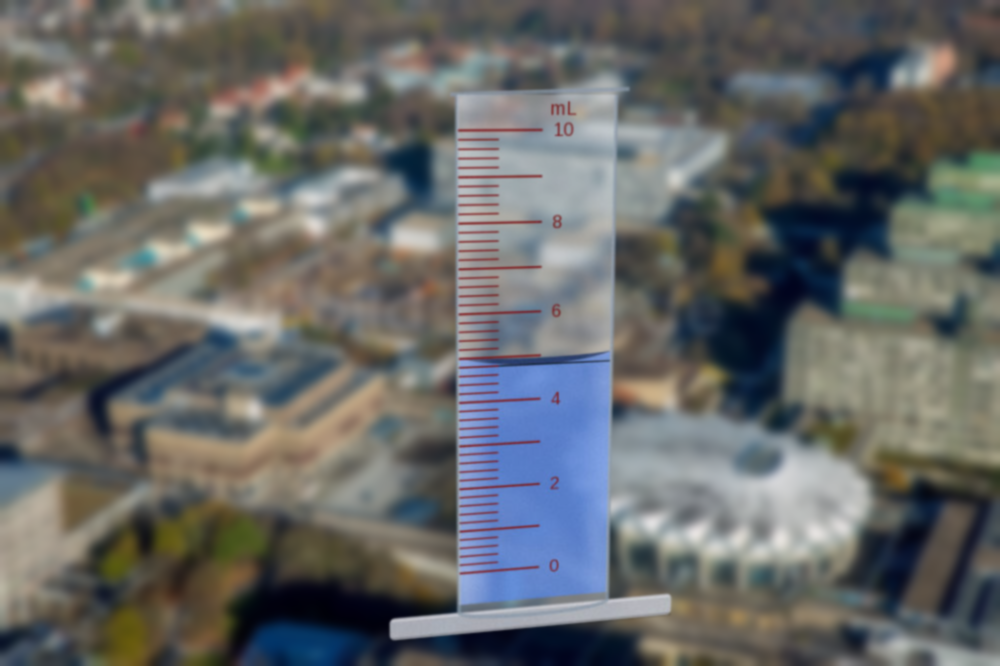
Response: 4.8 mL
